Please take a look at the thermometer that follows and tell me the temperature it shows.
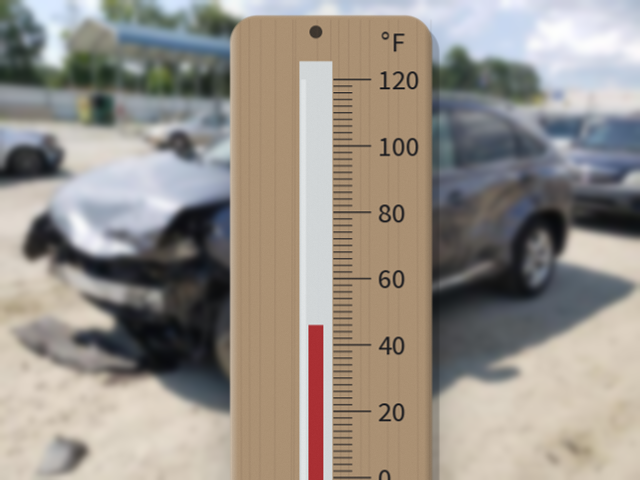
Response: 46 °F
